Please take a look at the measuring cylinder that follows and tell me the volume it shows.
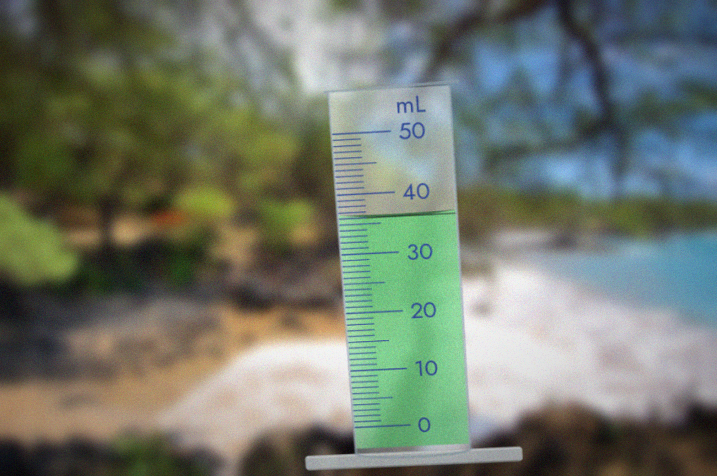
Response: 36 mL
